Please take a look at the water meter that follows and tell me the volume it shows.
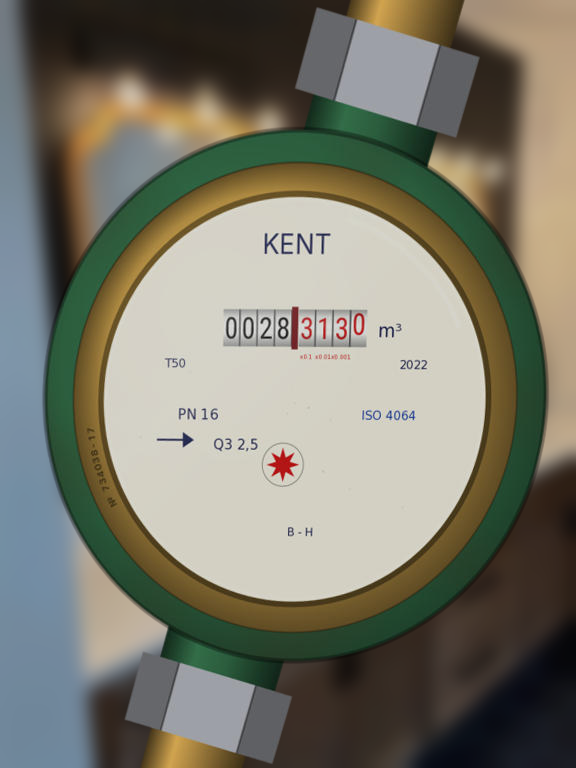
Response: 28.3130 m³
